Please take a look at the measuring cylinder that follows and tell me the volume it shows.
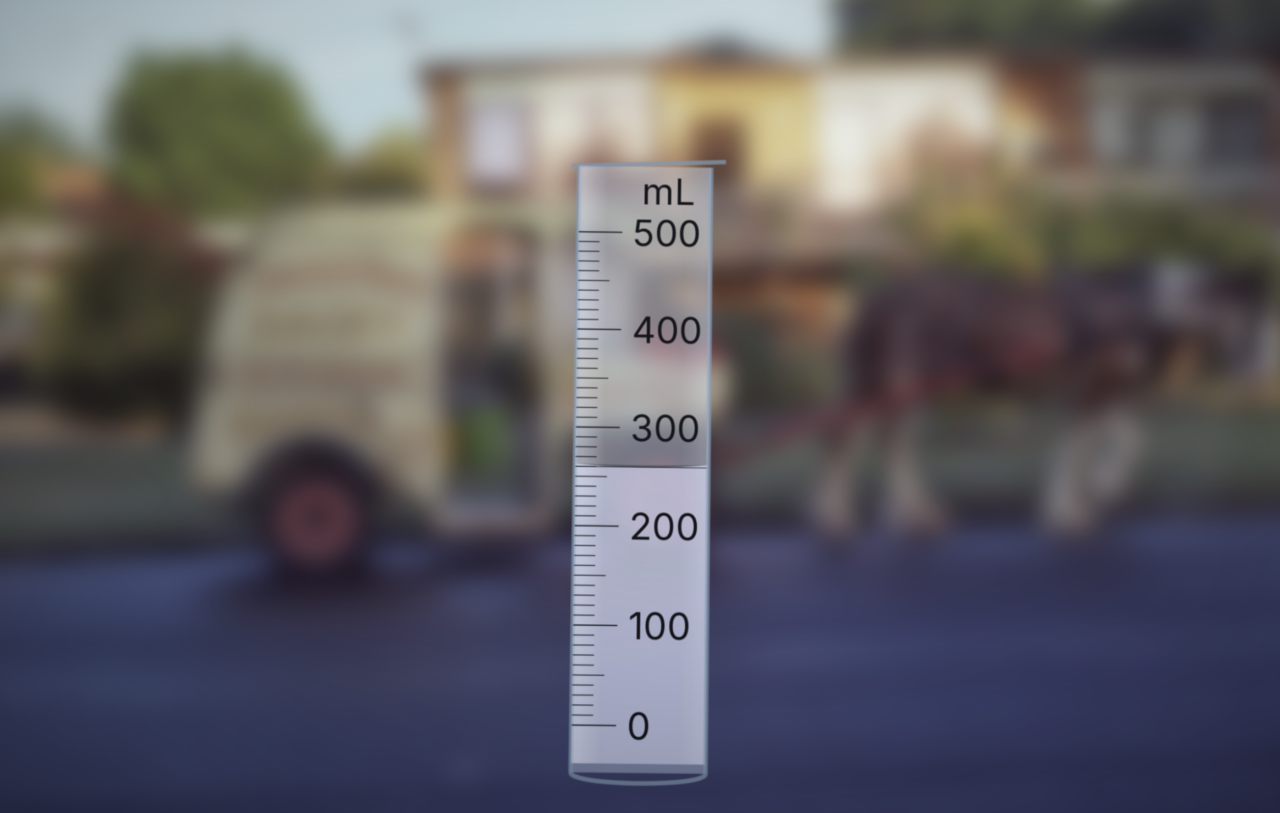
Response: 260 mL
